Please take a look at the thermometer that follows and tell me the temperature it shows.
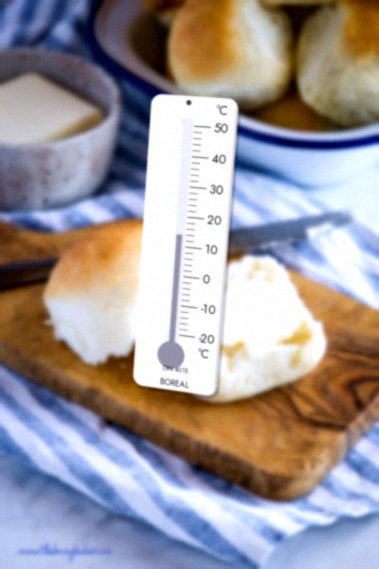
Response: 14 °C
